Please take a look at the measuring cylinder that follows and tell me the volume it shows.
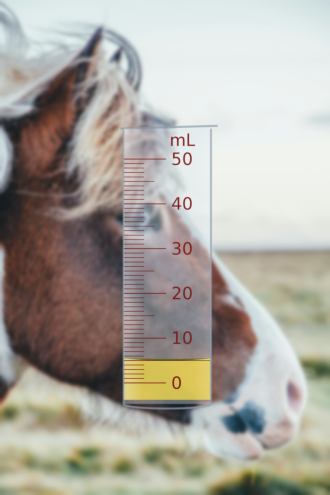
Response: 5 mL
